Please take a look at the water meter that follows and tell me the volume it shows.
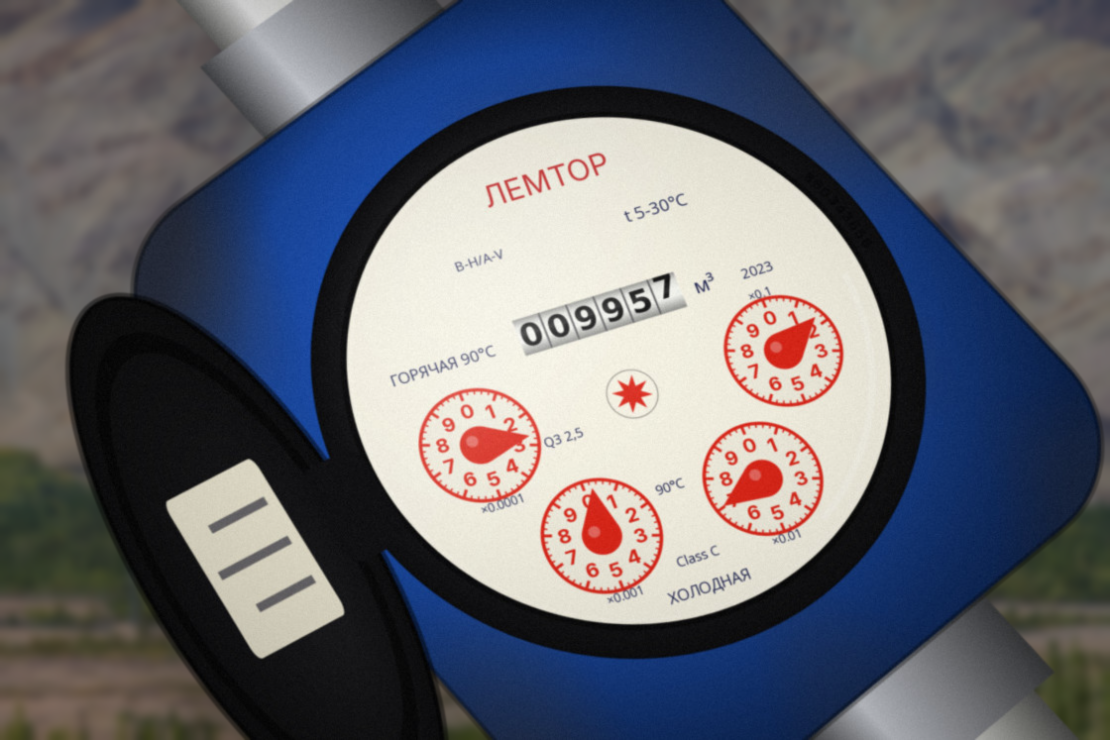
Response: 9957.1702 m³
